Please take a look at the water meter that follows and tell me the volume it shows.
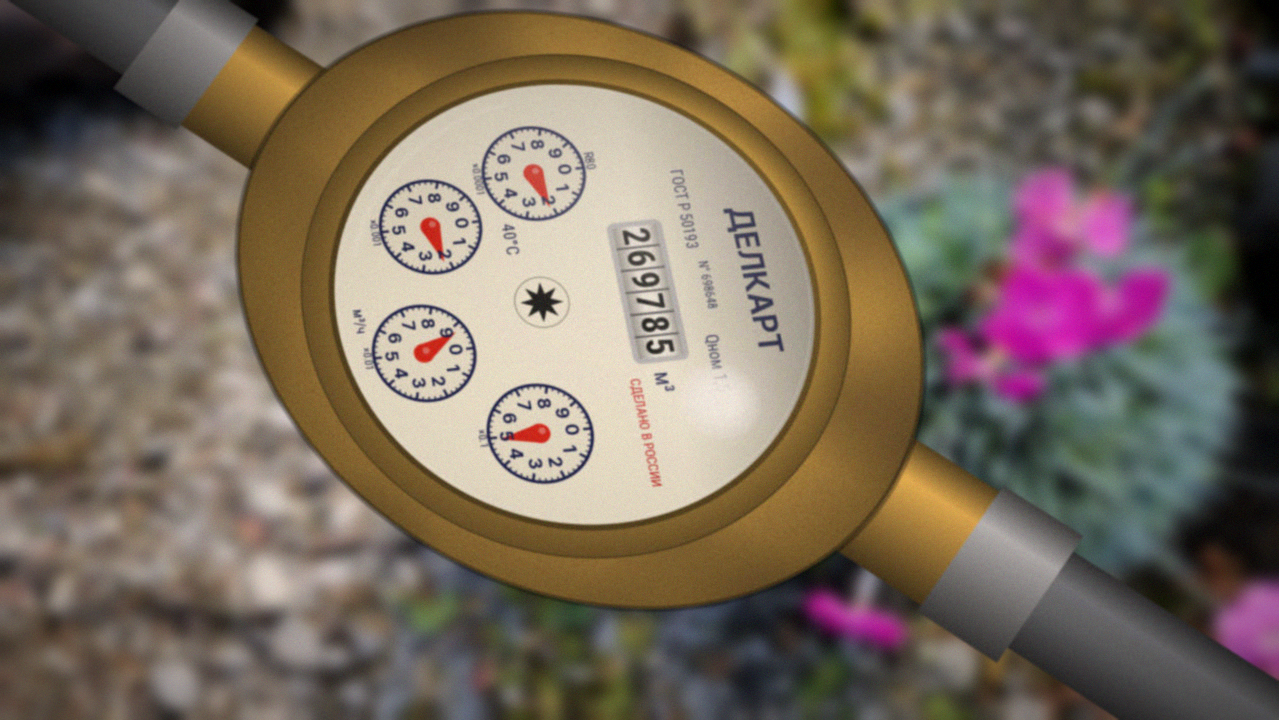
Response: 269785.4922 m³
